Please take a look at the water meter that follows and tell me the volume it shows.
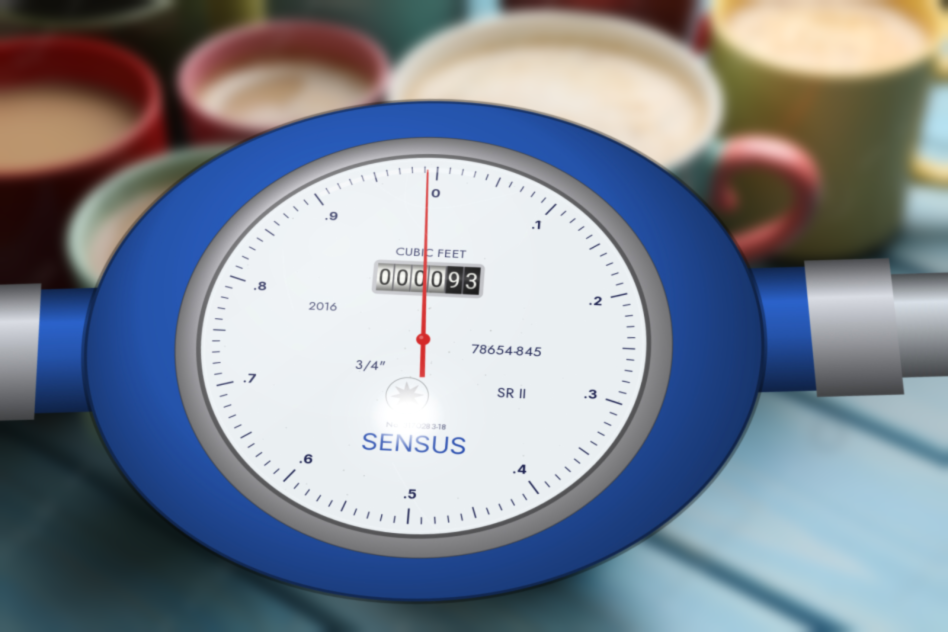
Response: 92.99 ft³
